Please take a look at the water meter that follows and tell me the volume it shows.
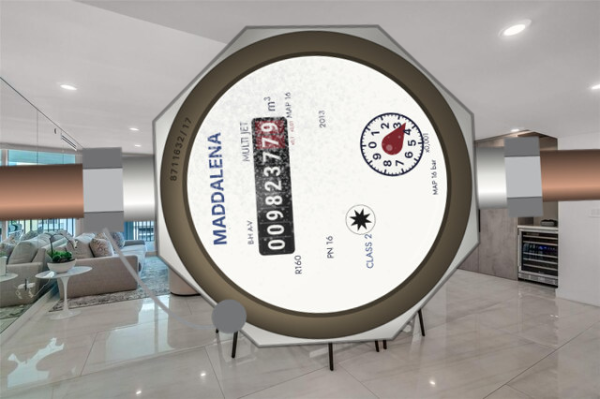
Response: 98237.793 m³
